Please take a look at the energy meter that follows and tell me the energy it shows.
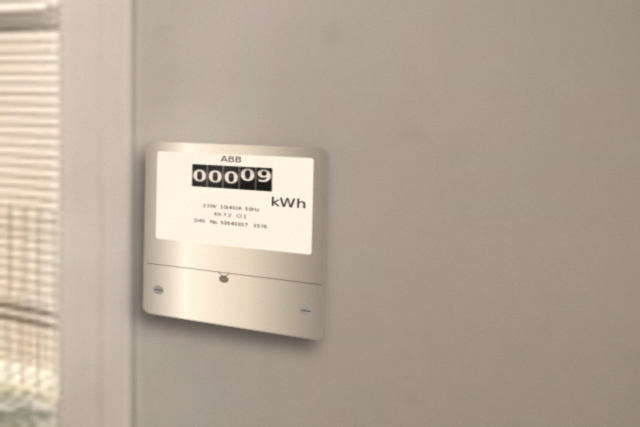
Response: 9 kWh
